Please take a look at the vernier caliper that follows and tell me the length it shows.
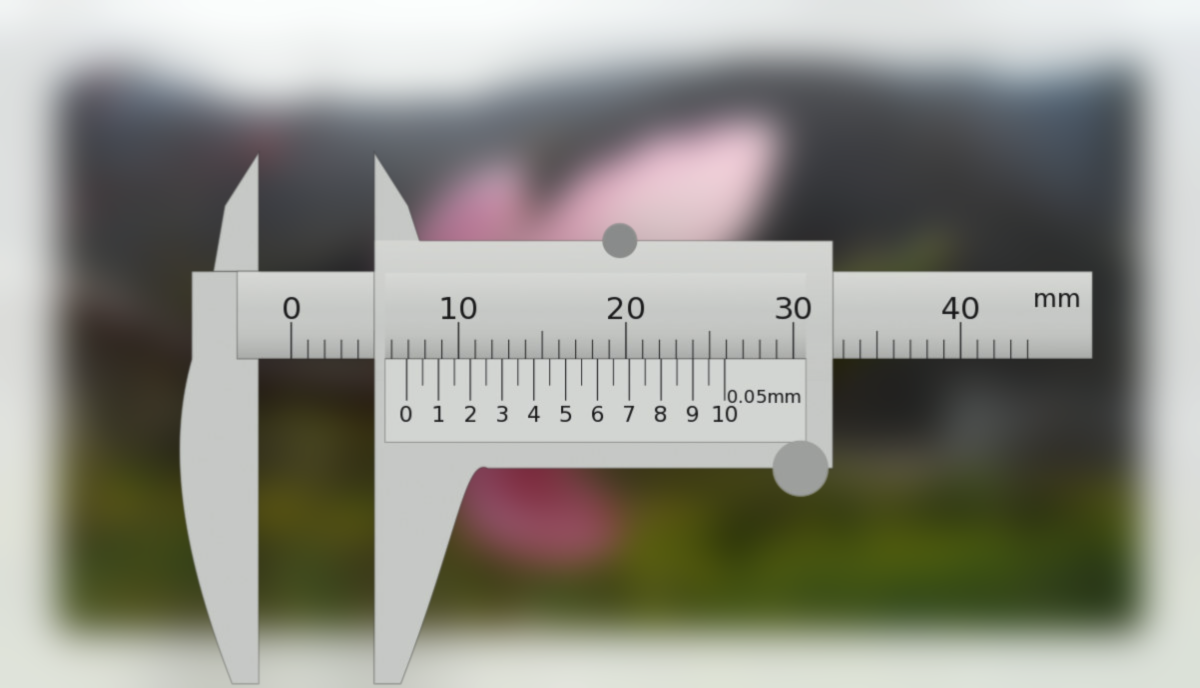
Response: 6.9 mm
